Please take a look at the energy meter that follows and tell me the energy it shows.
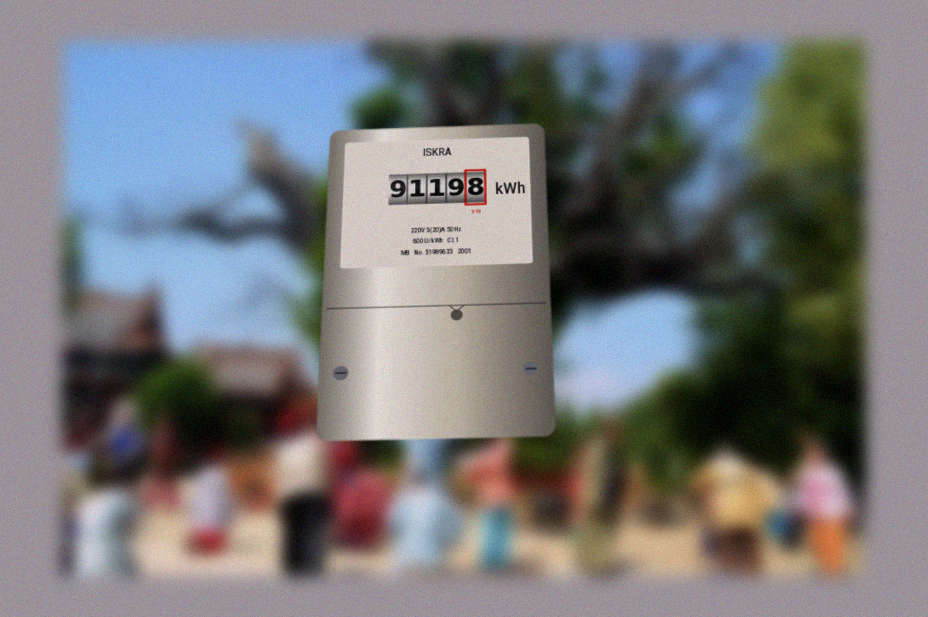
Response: 9119.8 kWh
